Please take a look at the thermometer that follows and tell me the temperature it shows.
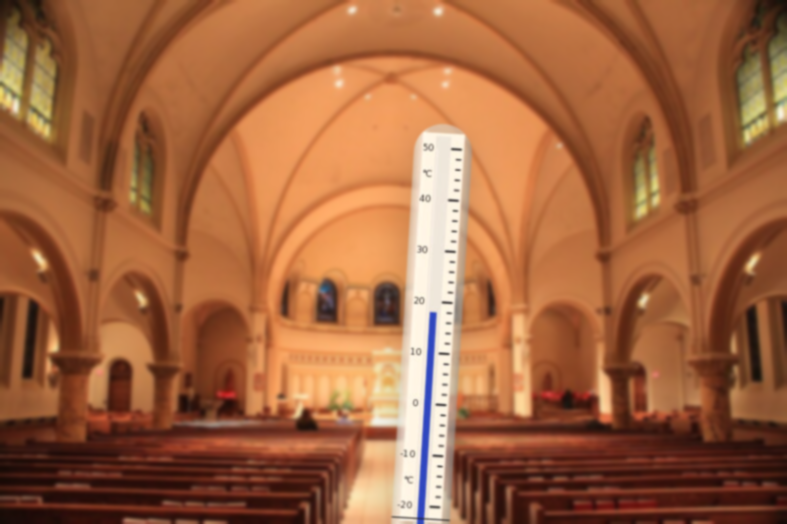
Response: 18 °C
